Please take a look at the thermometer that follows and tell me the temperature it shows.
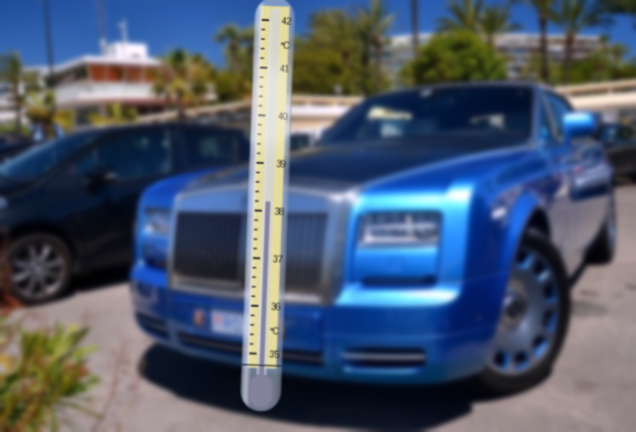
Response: 38.2 °C
